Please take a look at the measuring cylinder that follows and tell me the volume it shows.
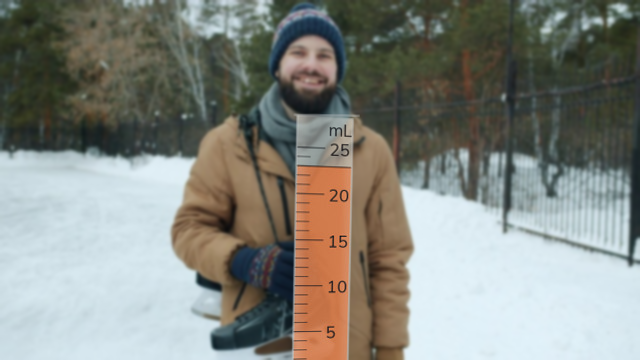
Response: 23 mL
